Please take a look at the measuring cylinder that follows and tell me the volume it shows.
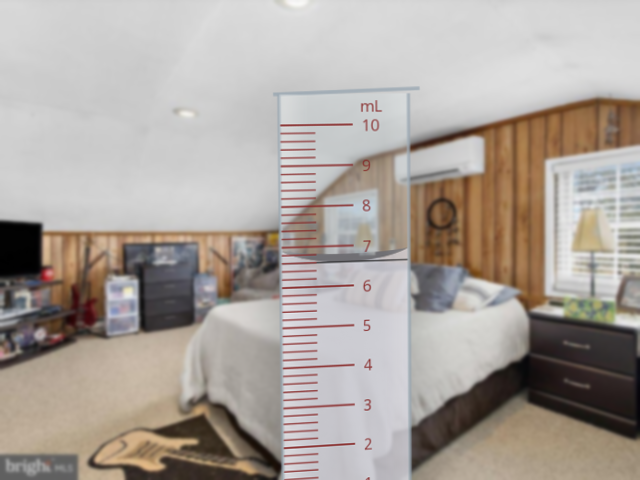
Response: 6.6 mL
